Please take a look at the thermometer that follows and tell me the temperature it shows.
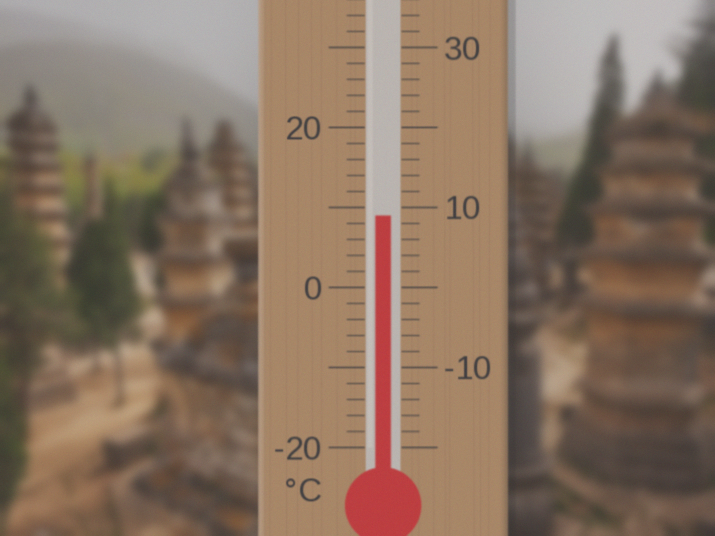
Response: 9 °C
